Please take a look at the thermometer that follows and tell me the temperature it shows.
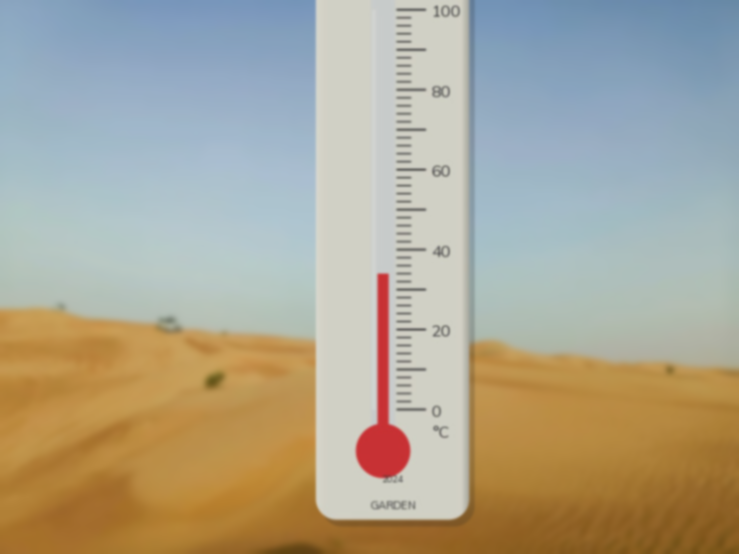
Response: 34 °C
